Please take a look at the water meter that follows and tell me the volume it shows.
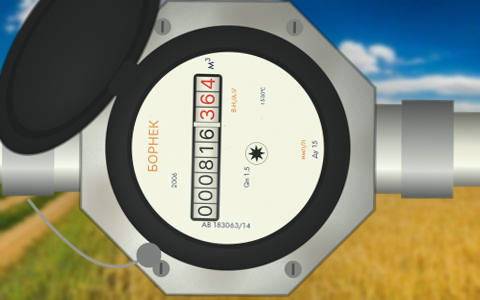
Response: 816.364 m³
